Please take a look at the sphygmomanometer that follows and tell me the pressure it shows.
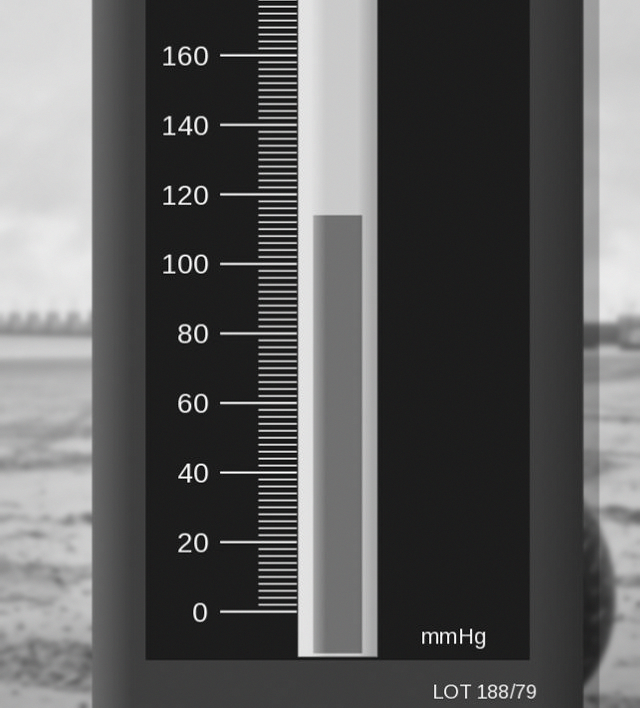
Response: 114 mmHg
